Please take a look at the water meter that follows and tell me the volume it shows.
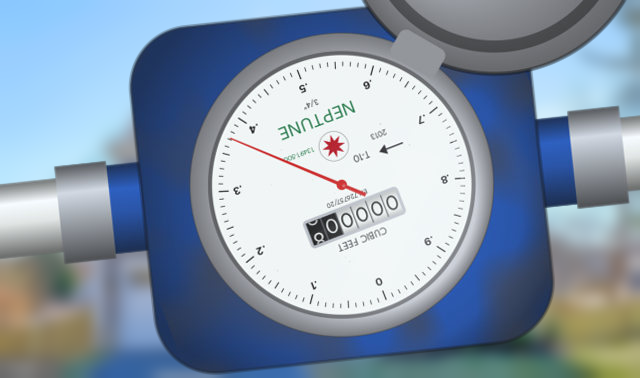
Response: 8.37 ft³
